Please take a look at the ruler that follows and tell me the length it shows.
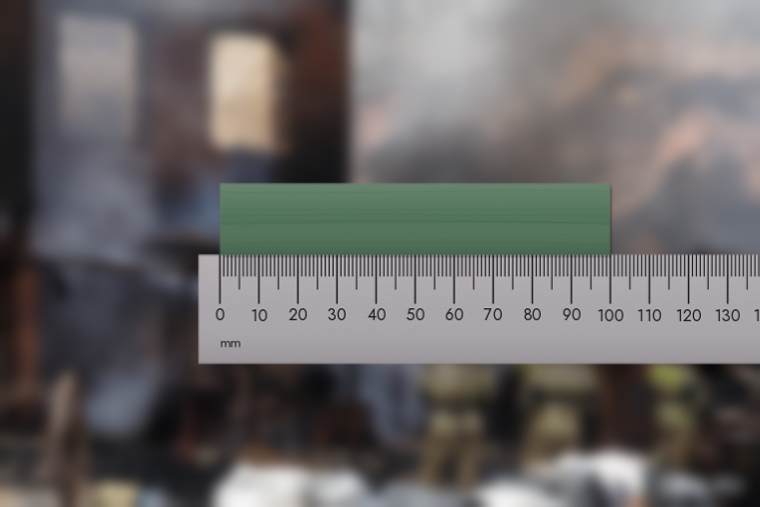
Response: 100 mm
